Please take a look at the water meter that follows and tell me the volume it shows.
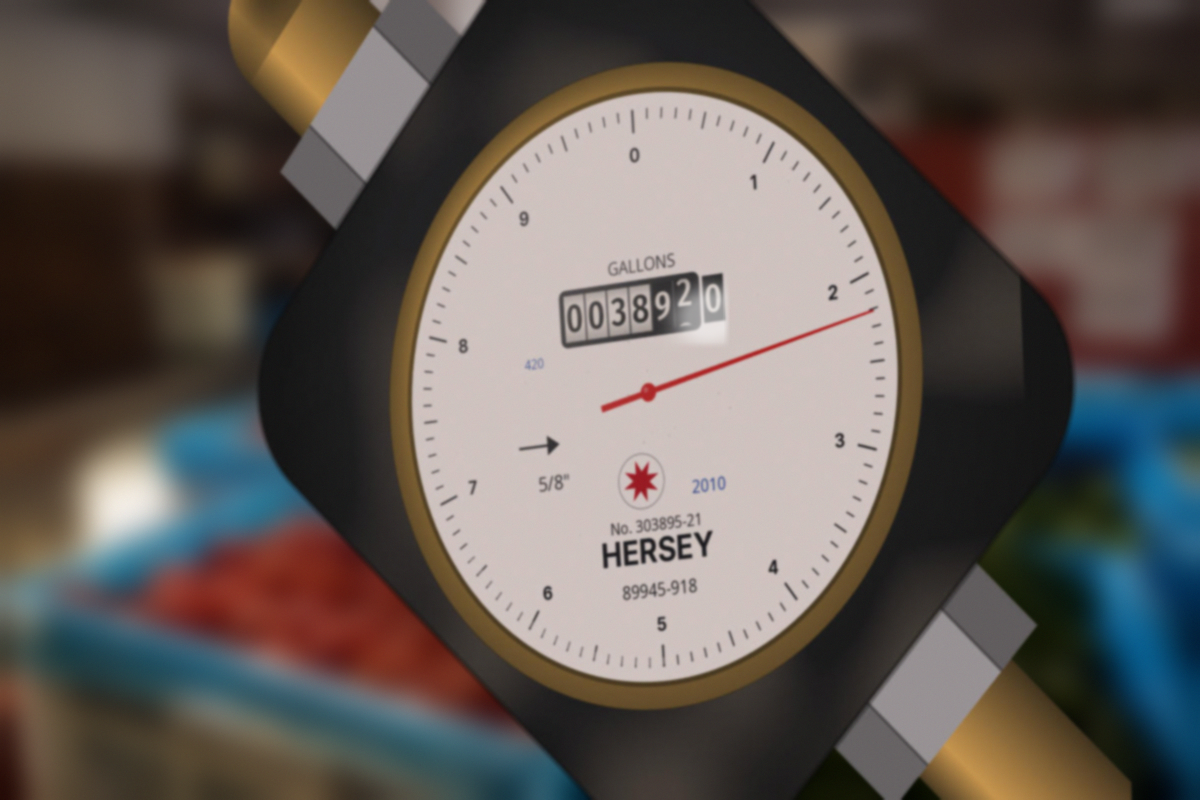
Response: 38922.2 gal
